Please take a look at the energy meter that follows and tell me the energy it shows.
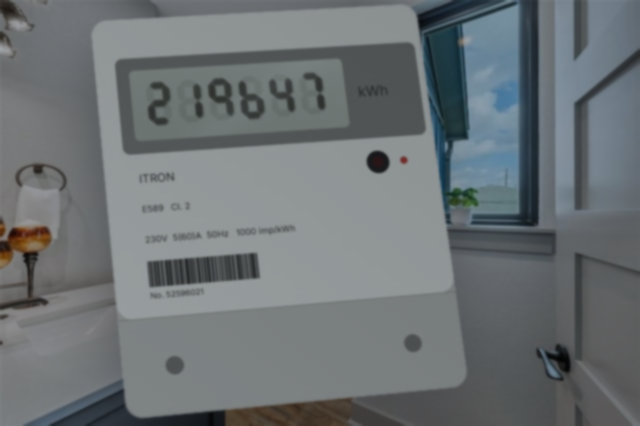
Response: 219647 kWh
